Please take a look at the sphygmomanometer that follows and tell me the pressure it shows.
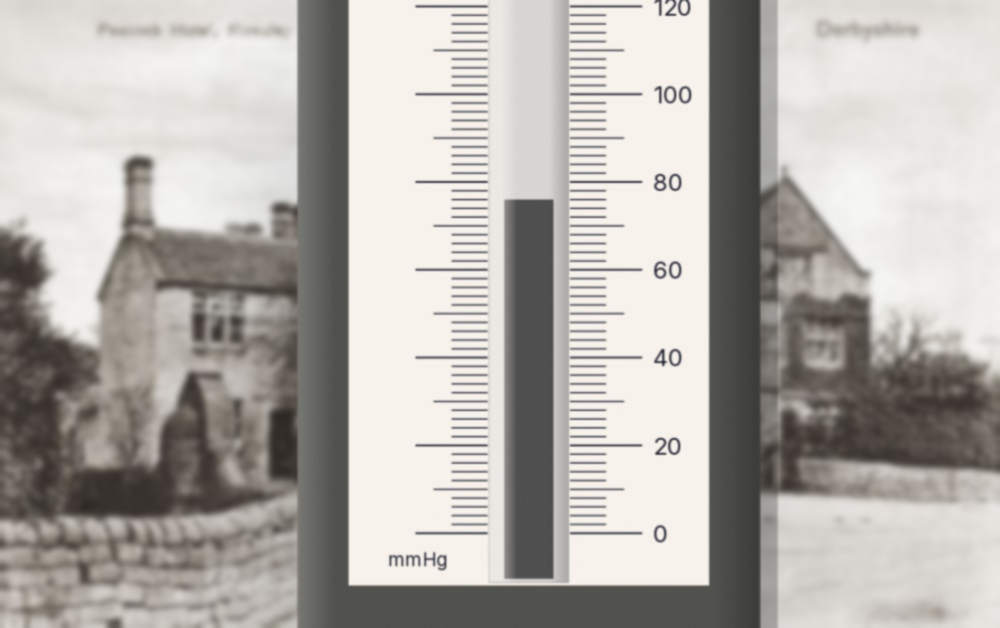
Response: 76 mmHg
